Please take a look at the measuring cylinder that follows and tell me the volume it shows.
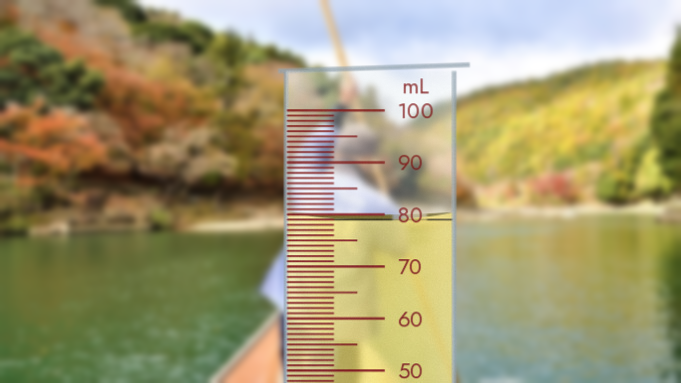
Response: 79 mL
